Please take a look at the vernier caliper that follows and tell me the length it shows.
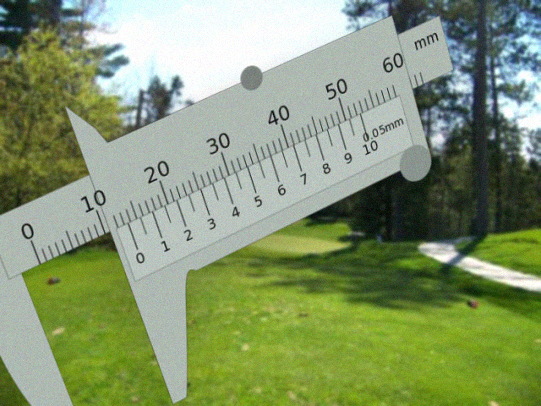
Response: 13.6 mm
